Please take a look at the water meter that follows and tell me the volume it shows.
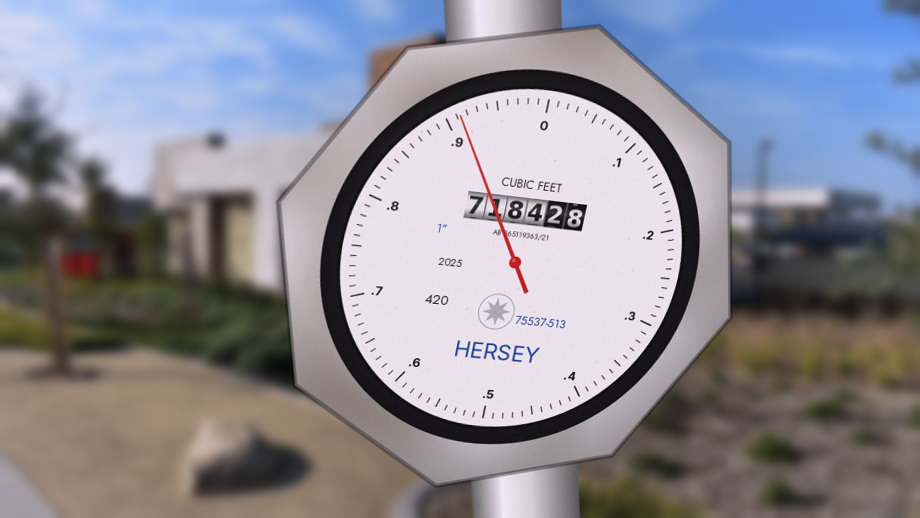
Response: 718427.91 ft³
